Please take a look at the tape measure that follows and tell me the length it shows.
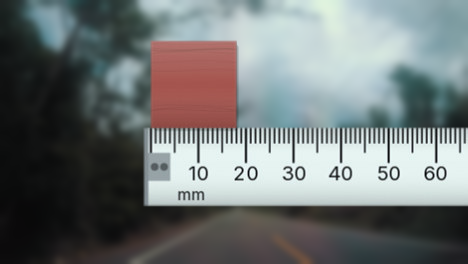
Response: 18 mm
